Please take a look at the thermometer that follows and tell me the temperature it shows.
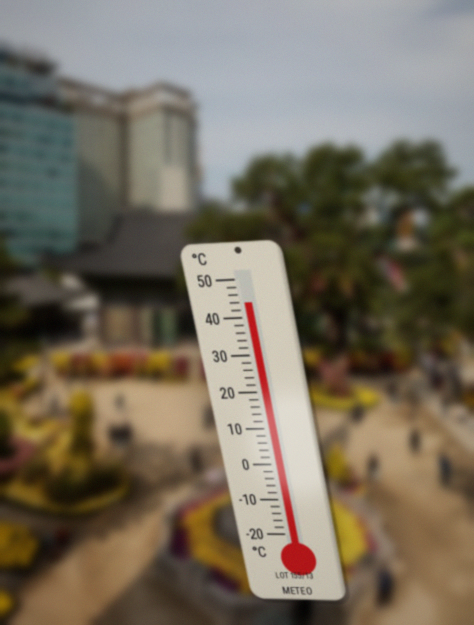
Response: 44 °C
